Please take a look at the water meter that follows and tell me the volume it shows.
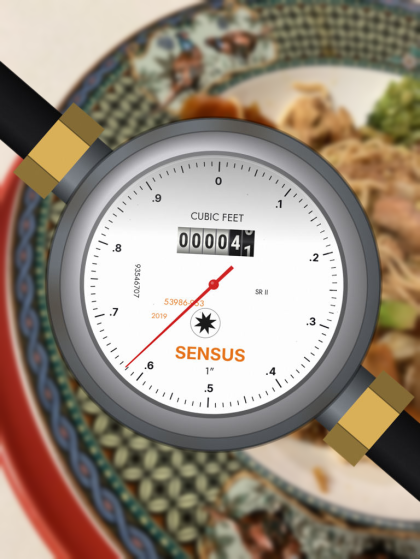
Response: 40.62 ft³
